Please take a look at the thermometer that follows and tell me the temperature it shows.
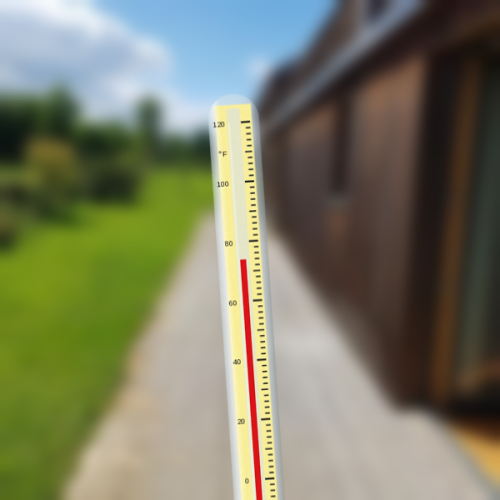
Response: 74 °F
